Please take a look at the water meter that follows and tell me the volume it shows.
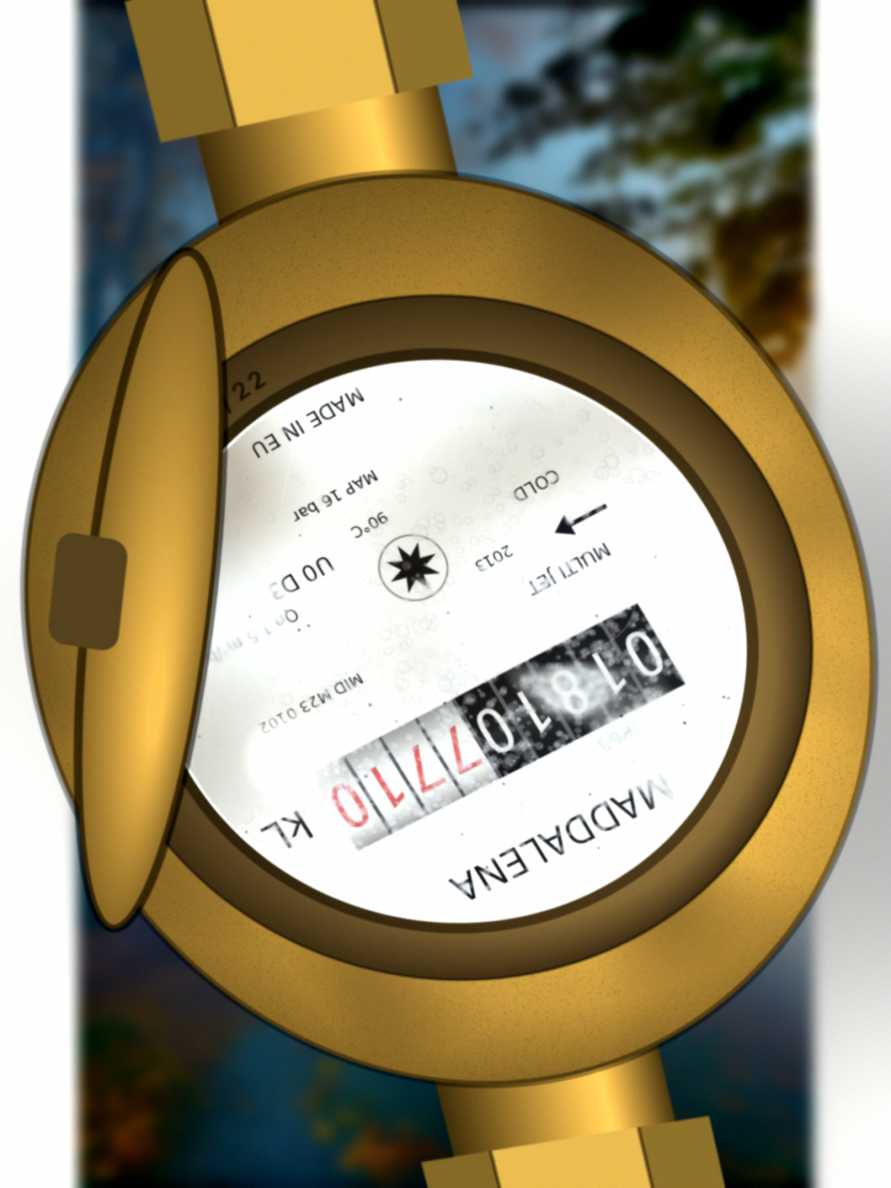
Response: 1810.7710 kL
